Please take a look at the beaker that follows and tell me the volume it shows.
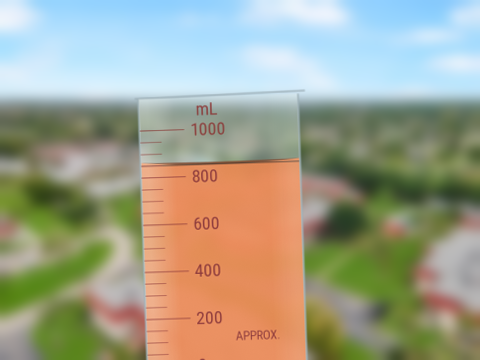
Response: 850 mL
